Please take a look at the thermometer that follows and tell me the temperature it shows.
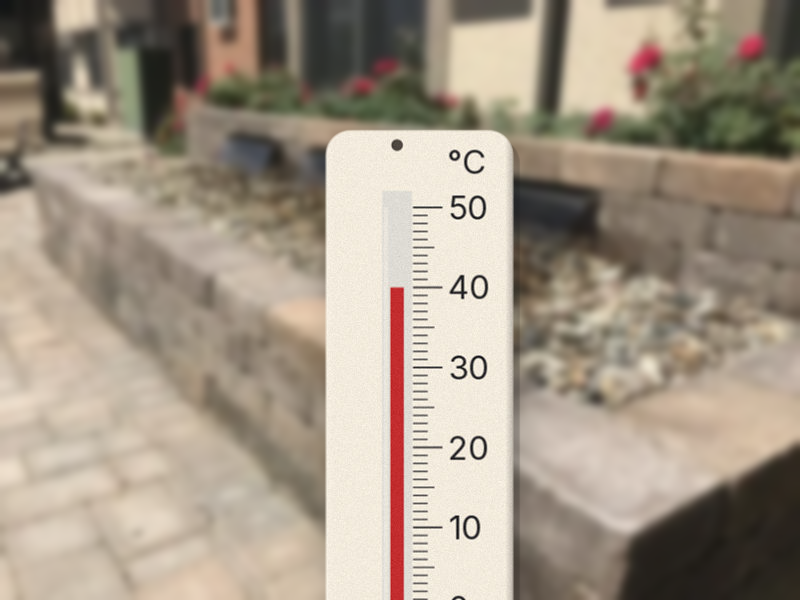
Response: 40 °C
